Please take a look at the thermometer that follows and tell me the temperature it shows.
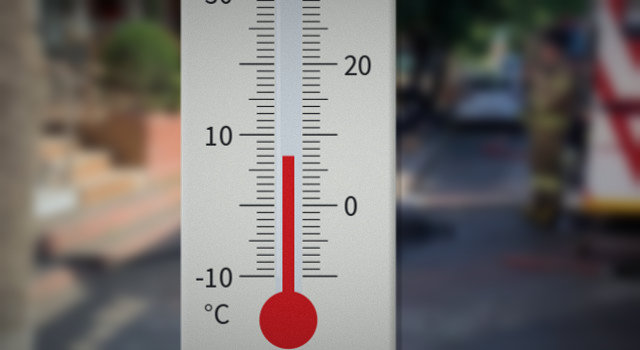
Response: 7 °C
